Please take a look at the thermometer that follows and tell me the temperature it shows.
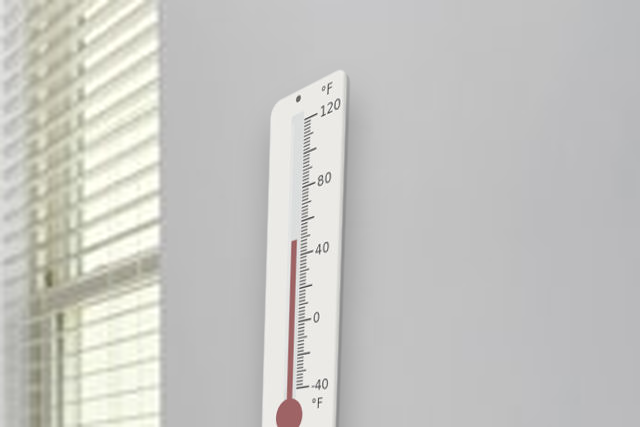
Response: 50 °F
